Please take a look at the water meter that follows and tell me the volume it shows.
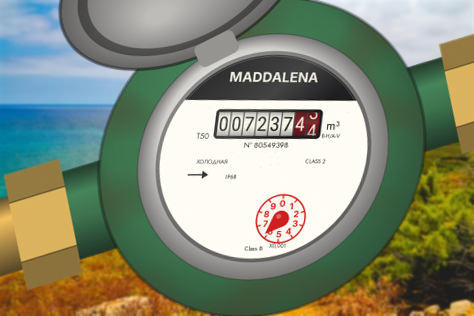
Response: 7237.436 m³
